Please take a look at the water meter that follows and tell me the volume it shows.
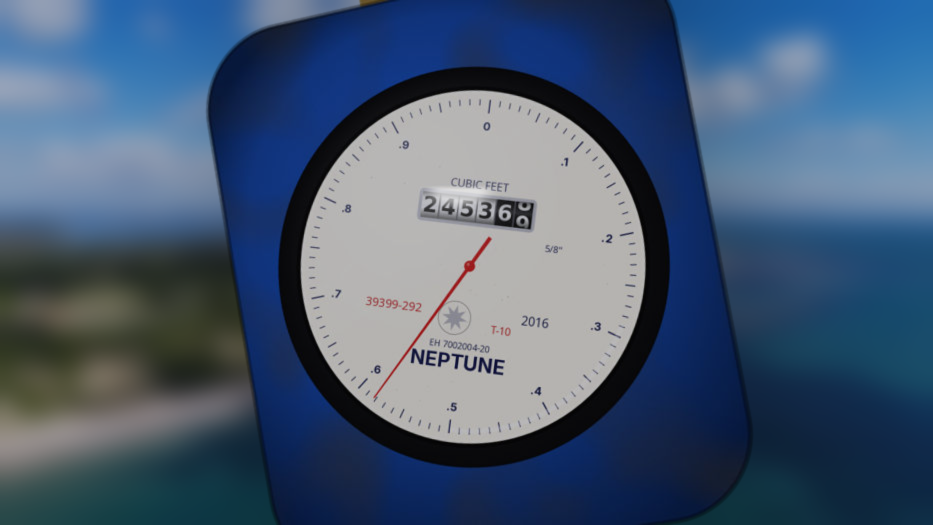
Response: 245368.58 ft³
